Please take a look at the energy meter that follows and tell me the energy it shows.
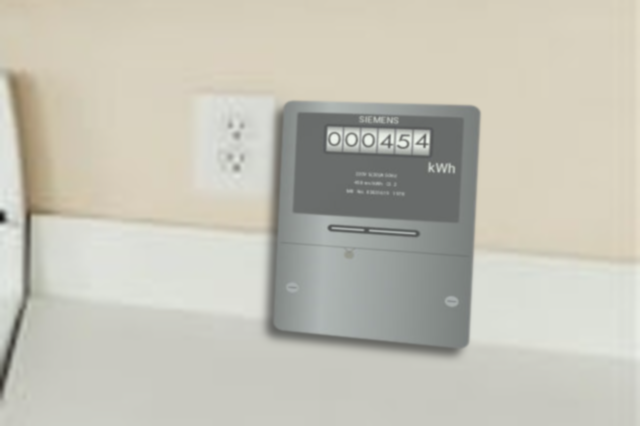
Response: 454 kWh
